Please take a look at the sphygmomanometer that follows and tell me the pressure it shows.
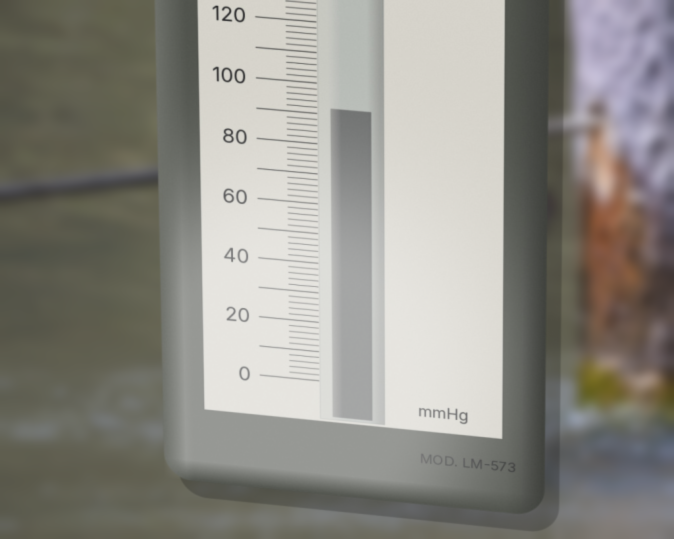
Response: 92 mmHg
